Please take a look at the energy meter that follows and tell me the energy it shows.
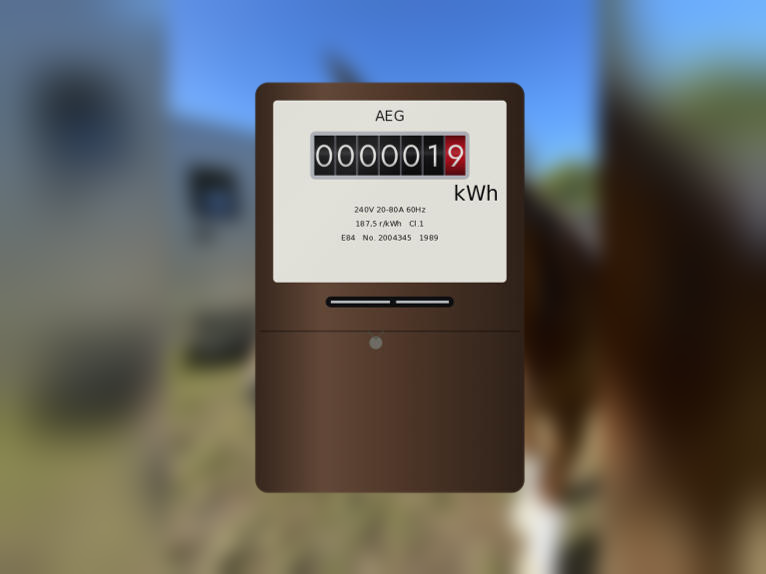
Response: 1.9 kWh
